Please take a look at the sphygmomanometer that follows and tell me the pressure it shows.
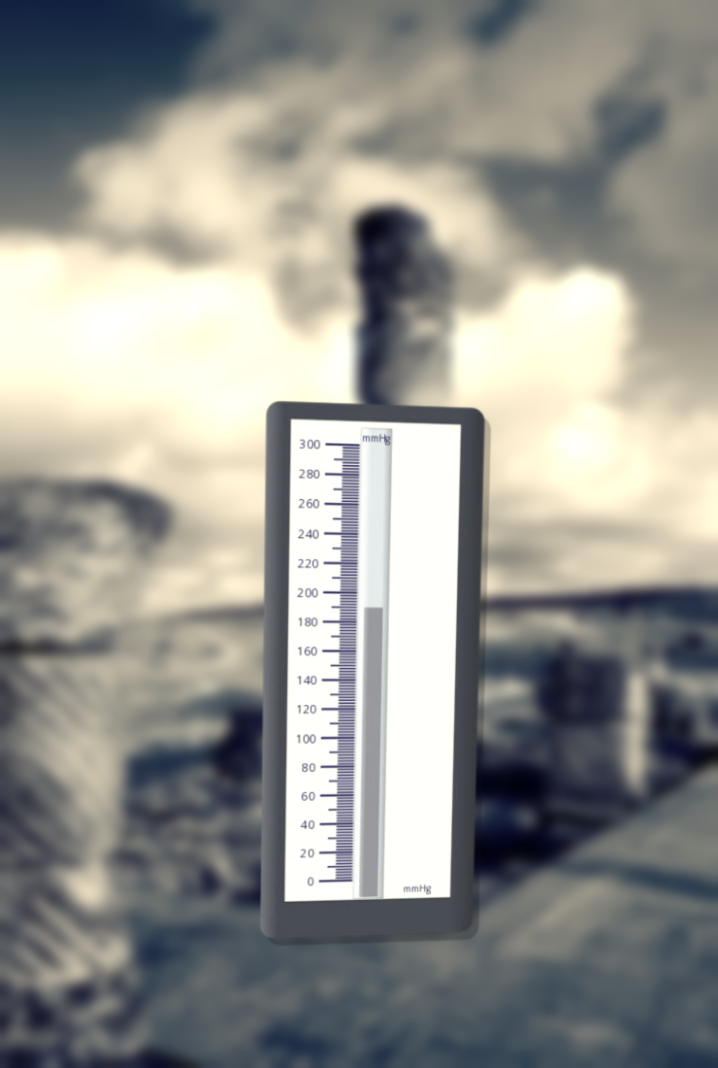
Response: 190 mmHg
